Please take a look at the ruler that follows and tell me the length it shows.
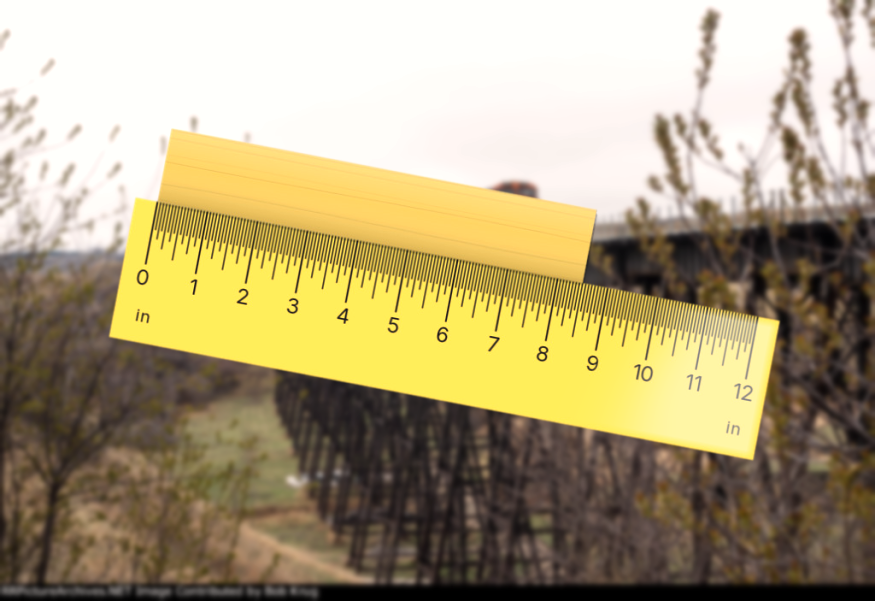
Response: 8.5 in
